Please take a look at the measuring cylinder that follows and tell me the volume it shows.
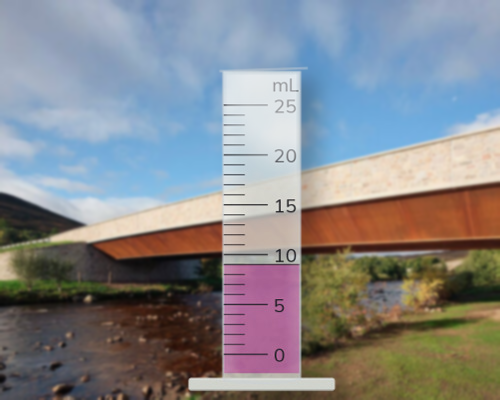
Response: 9 mL
